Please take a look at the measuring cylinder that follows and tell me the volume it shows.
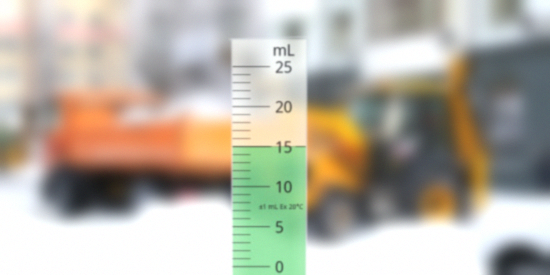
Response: 15 mL
